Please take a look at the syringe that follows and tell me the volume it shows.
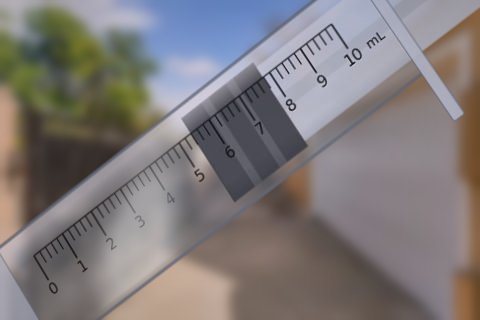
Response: 5.4 mL
